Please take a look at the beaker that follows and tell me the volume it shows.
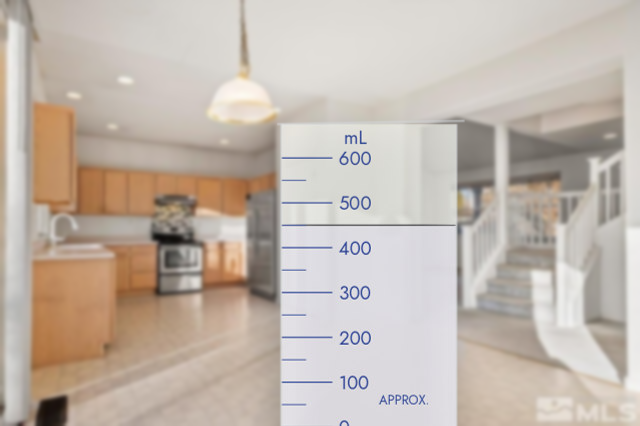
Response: 450 mL
